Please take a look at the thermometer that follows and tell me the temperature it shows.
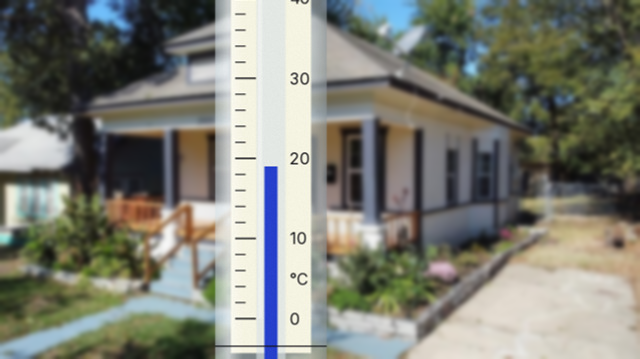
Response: 19 °C
